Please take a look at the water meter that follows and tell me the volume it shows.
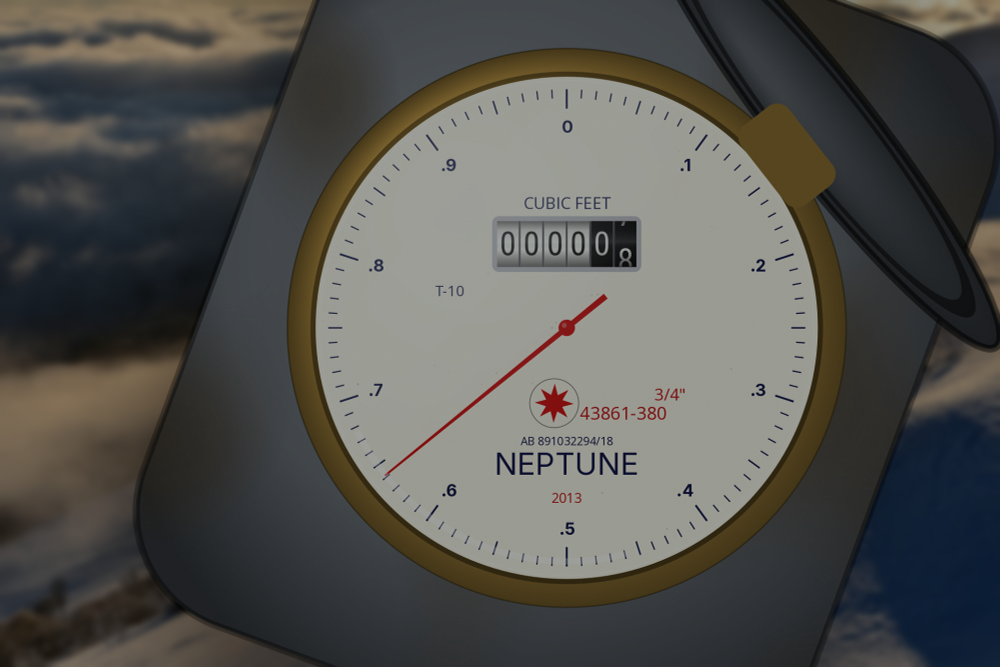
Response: 7.64 ft³
